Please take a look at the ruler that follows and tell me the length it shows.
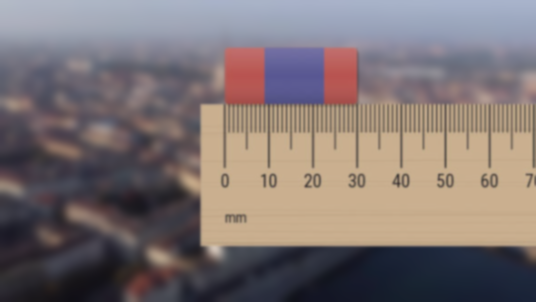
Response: 30 mm
